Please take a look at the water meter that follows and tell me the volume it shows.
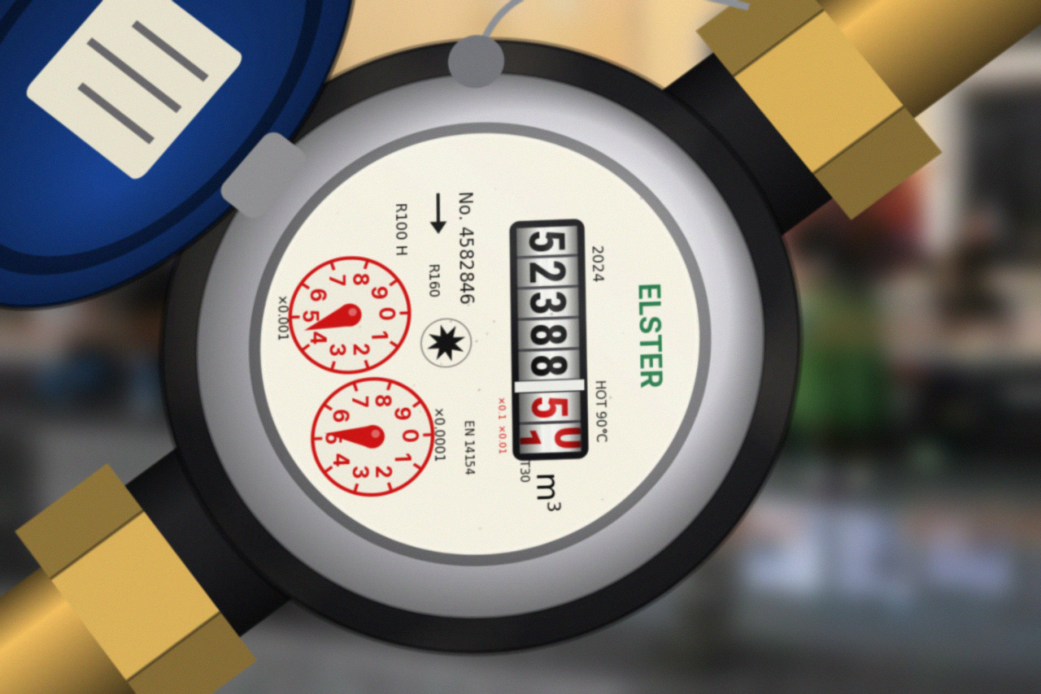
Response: 52388.5045 m³
